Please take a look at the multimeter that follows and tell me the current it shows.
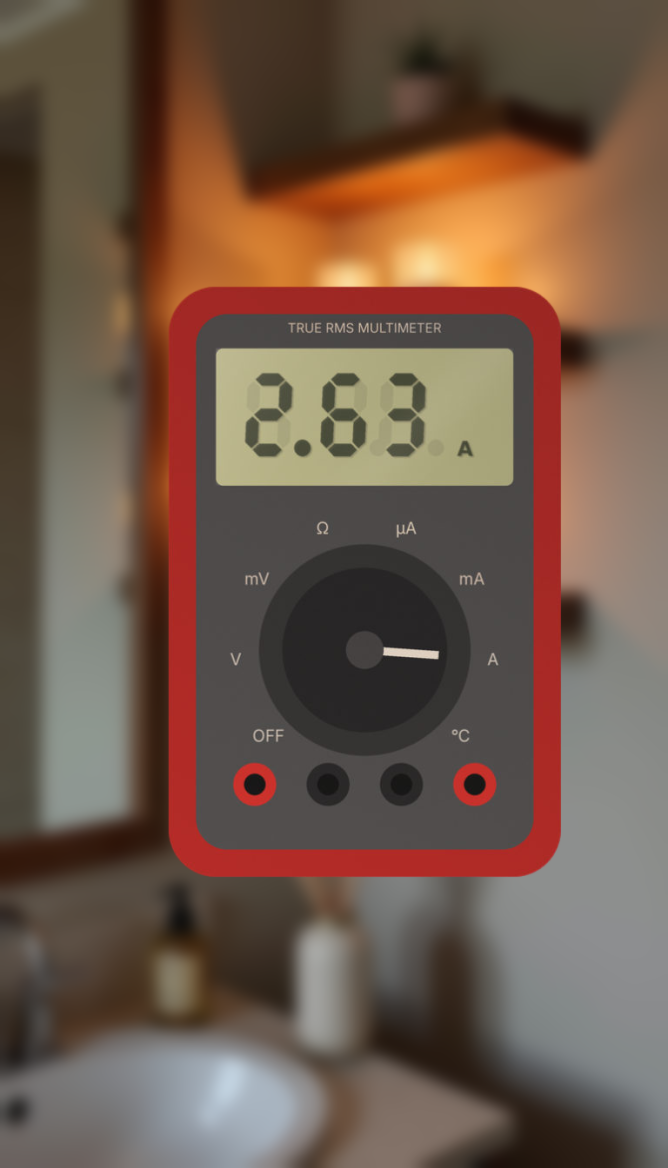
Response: 2.63 A
